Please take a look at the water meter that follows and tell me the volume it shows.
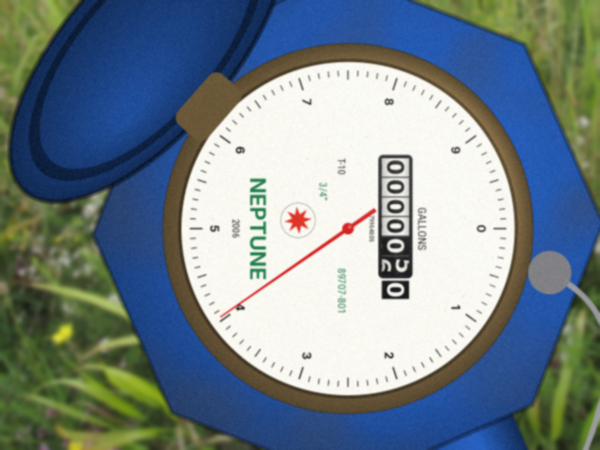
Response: 54.0 gal
